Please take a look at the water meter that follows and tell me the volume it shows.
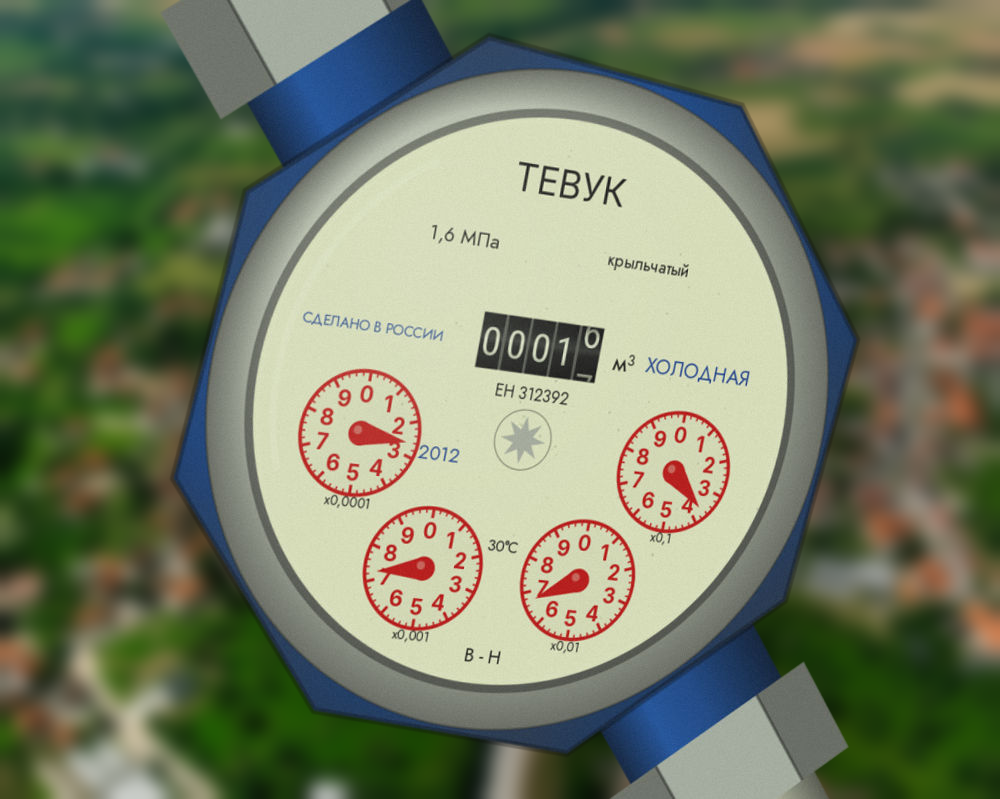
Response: 16.3672 m³
